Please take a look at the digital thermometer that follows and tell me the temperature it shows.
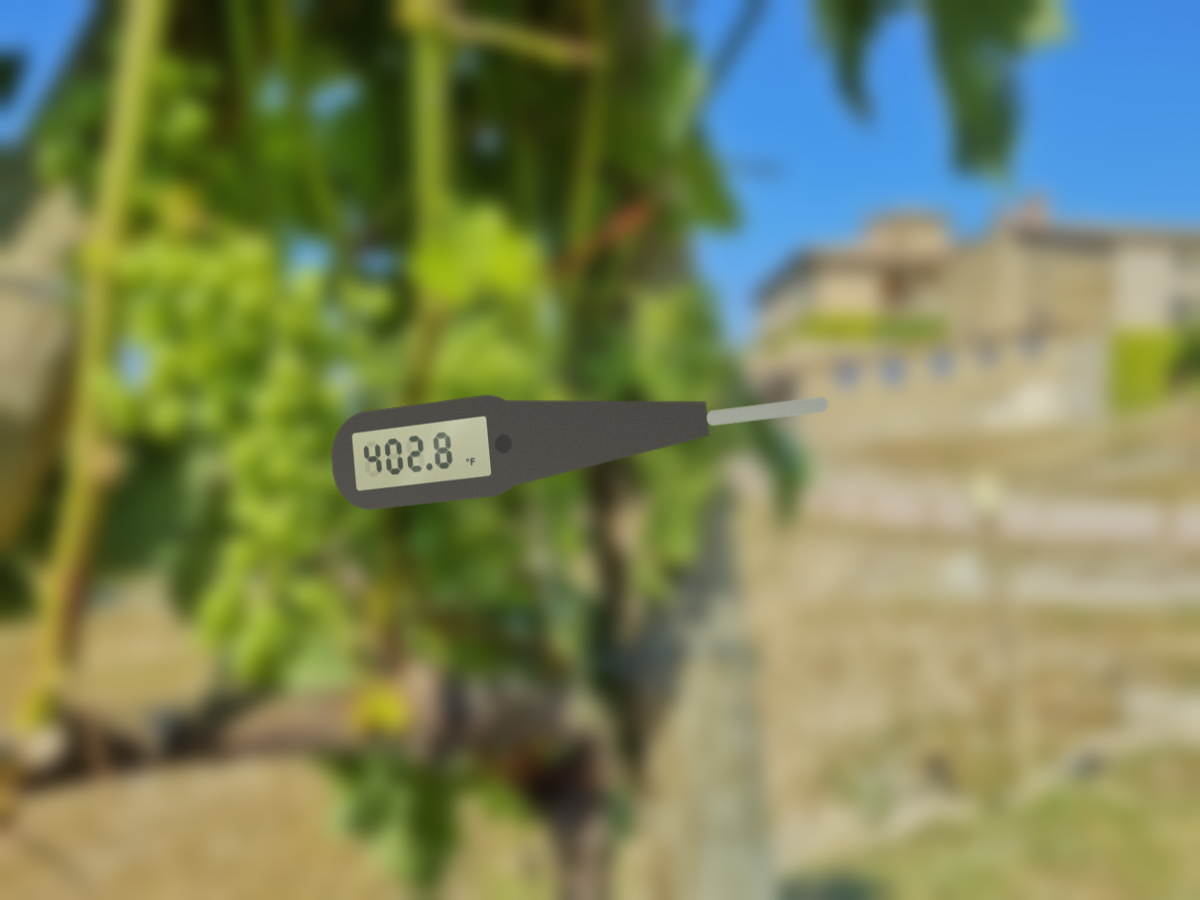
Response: 402.8 °F
